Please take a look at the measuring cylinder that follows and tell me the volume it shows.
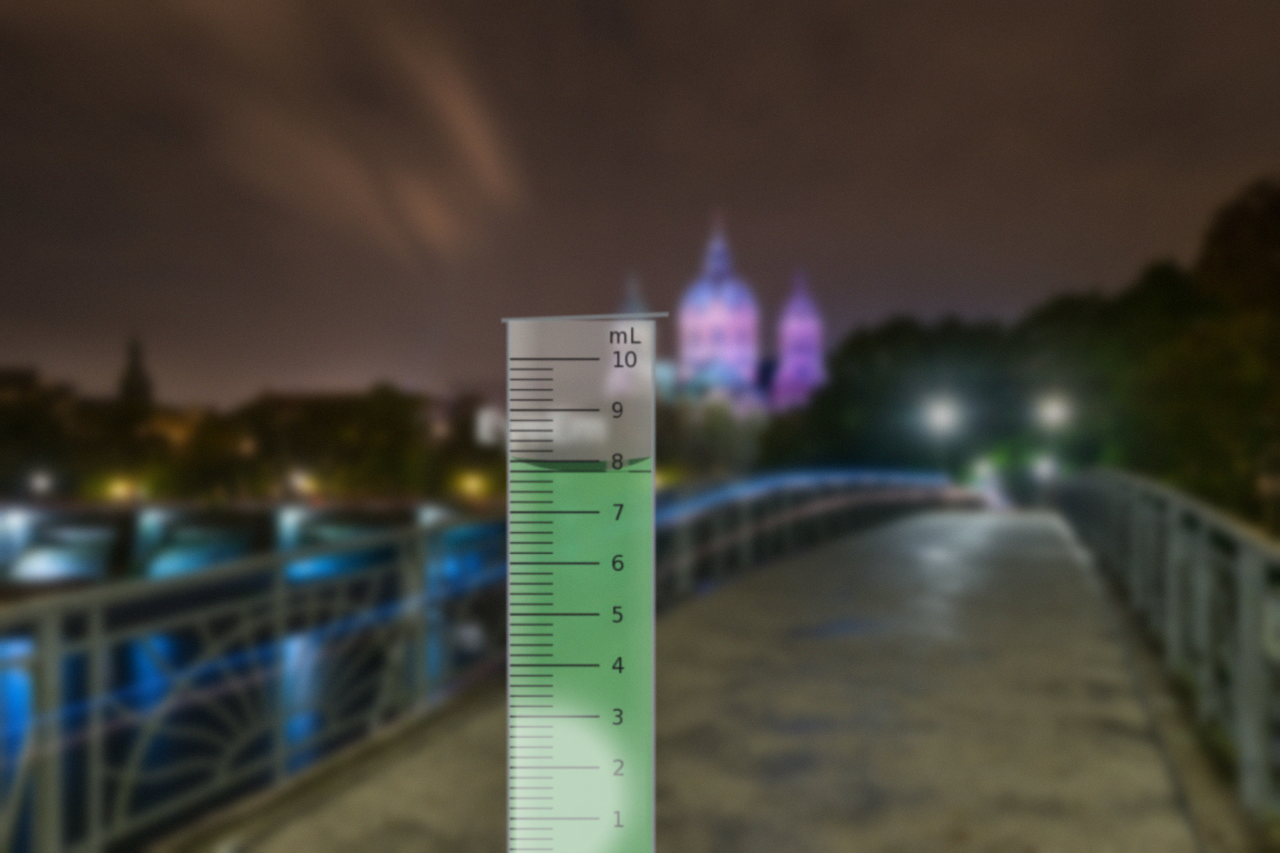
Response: 7.8 mL
